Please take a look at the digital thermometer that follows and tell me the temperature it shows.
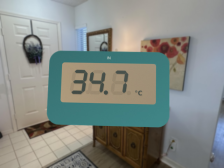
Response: 34.7 °C
